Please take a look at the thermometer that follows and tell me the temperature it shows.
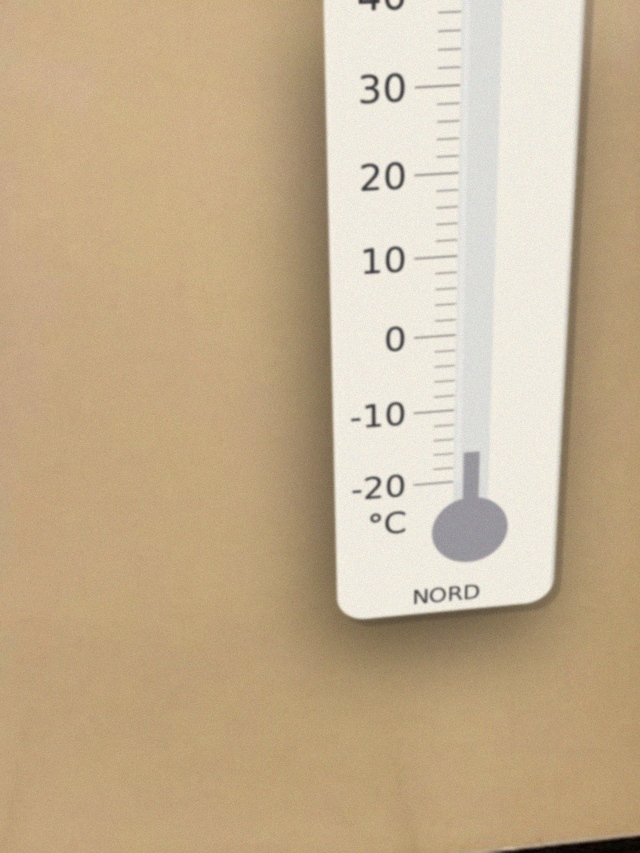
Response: -16 °C
